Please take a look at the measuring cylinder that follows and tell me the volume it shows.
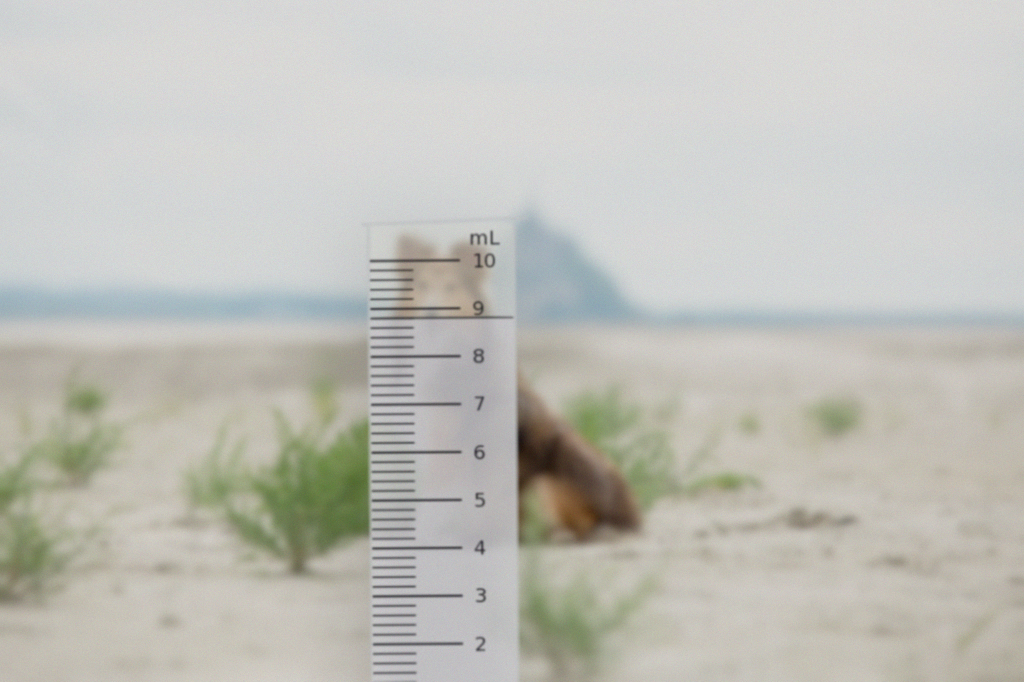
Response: 8.8 mL
